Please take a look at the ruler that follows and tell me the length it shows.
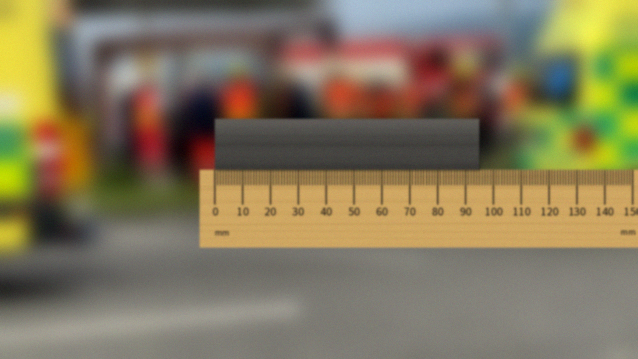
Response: 95 mm
